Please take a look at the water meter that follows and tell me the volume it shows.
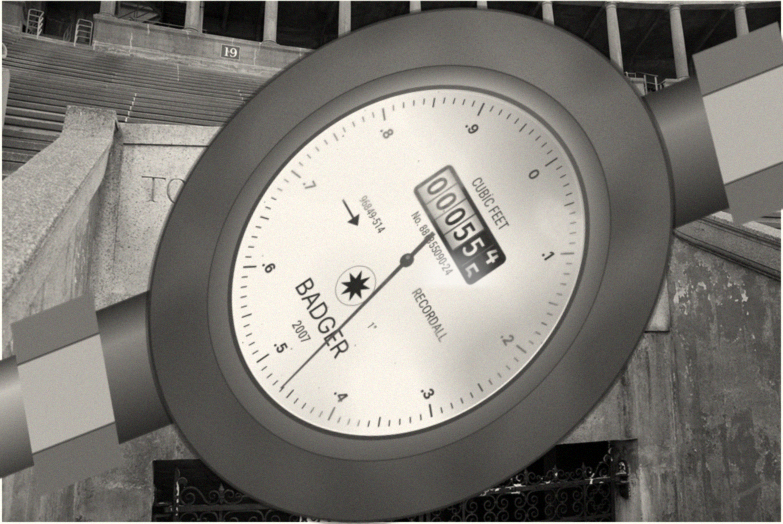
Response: 554.46 ft³
